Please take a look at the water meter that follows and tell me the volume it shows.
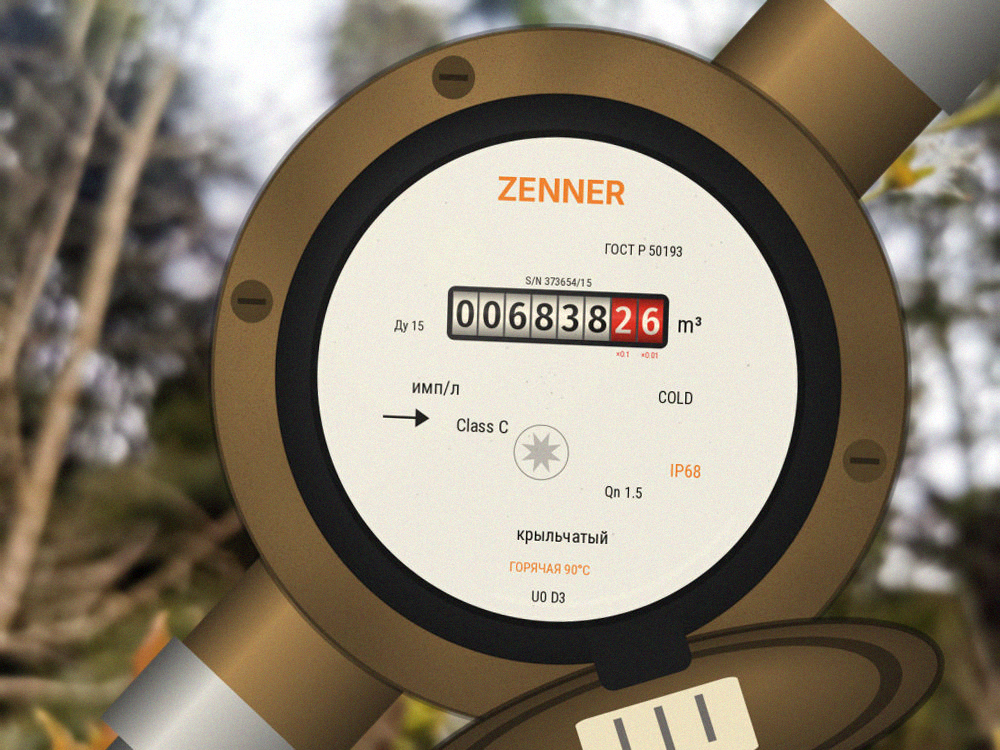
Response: 6838.26 m³
